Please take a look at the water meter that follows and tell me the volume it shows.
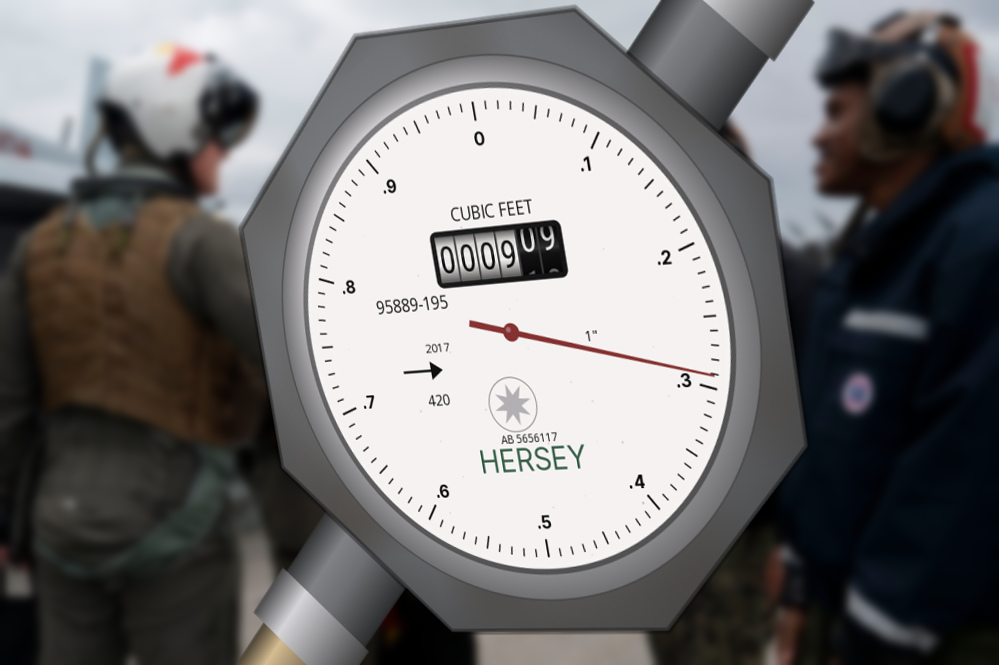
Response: 909.29 ft³
